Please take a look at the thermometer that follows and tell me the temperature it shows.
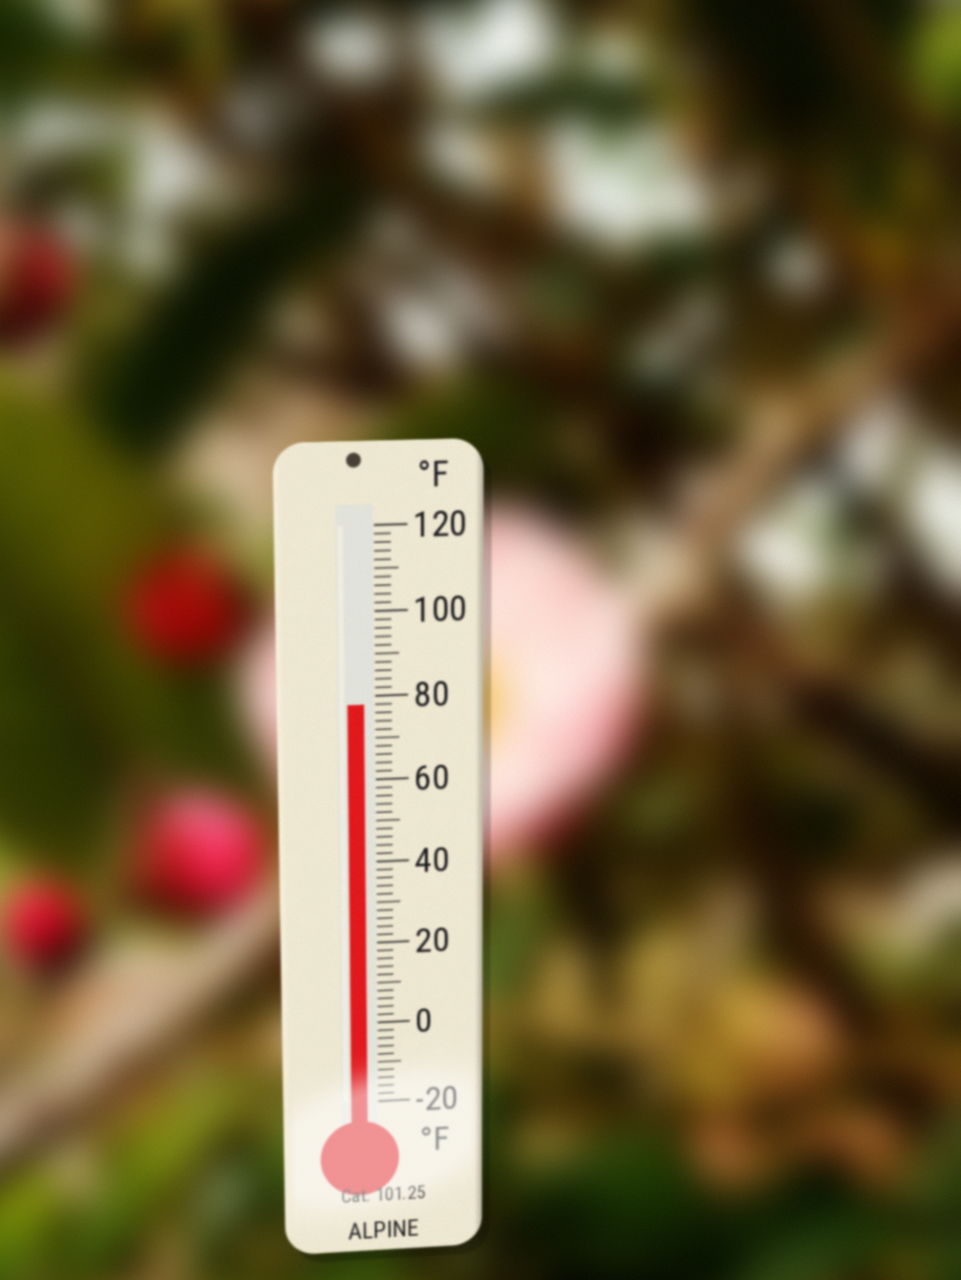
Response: 78 °F
